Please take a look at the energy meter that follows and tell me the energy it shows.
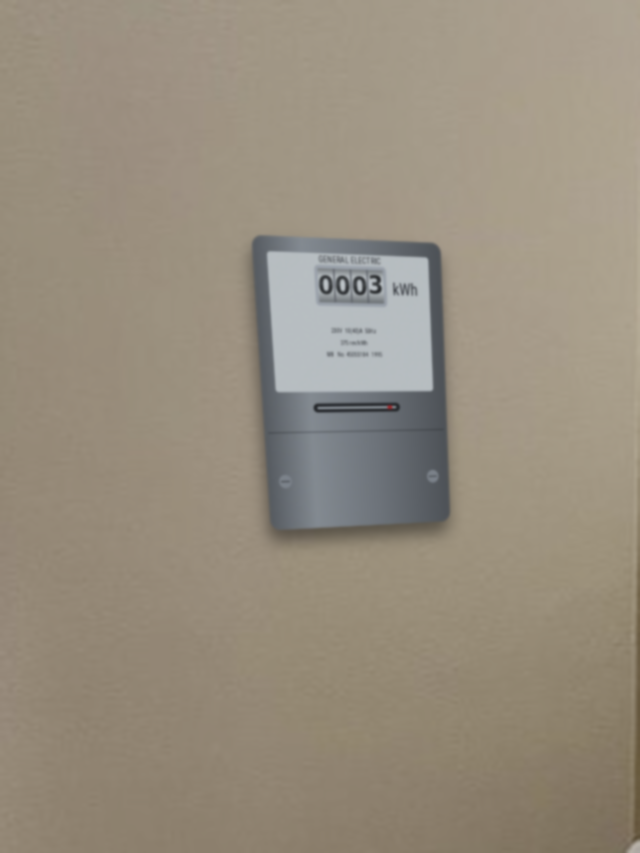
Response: 3 kWh
